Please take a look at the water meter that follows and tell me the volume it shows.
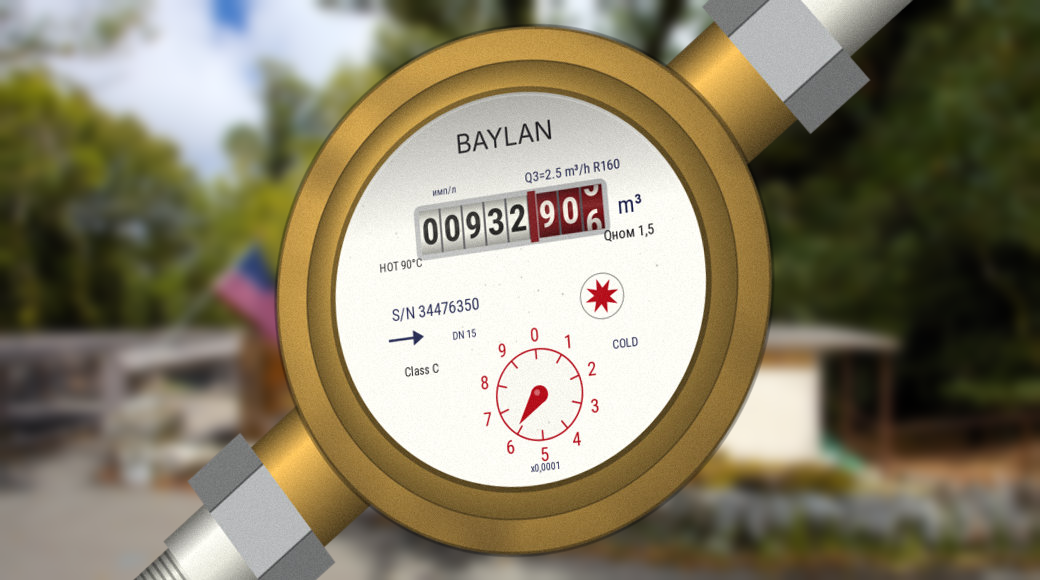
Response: 932.9056 m³
